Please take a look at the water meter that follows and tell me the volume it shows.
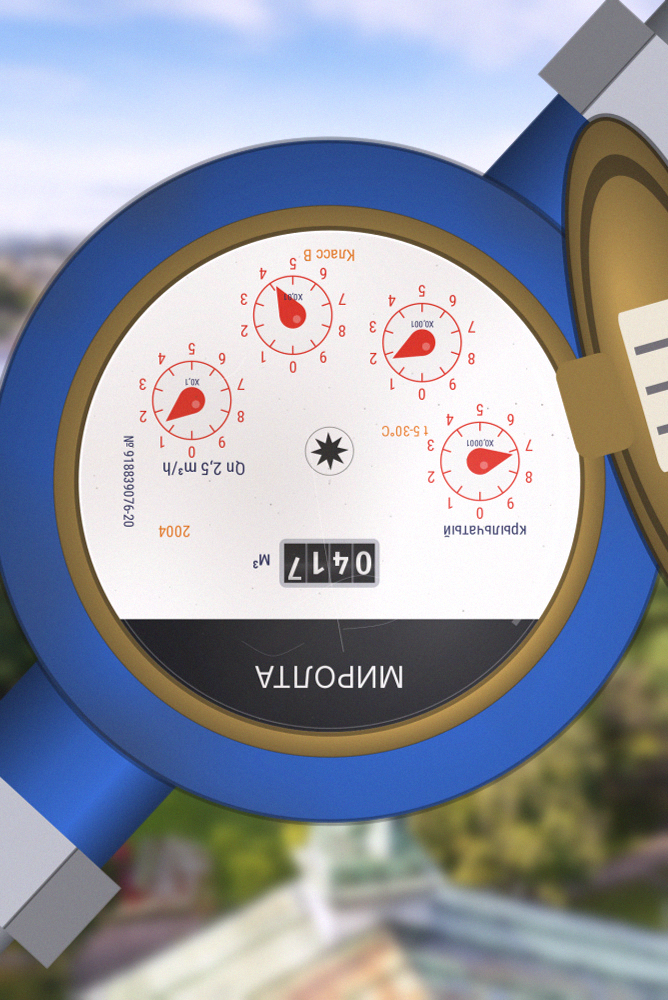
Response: 417.1417 m³
